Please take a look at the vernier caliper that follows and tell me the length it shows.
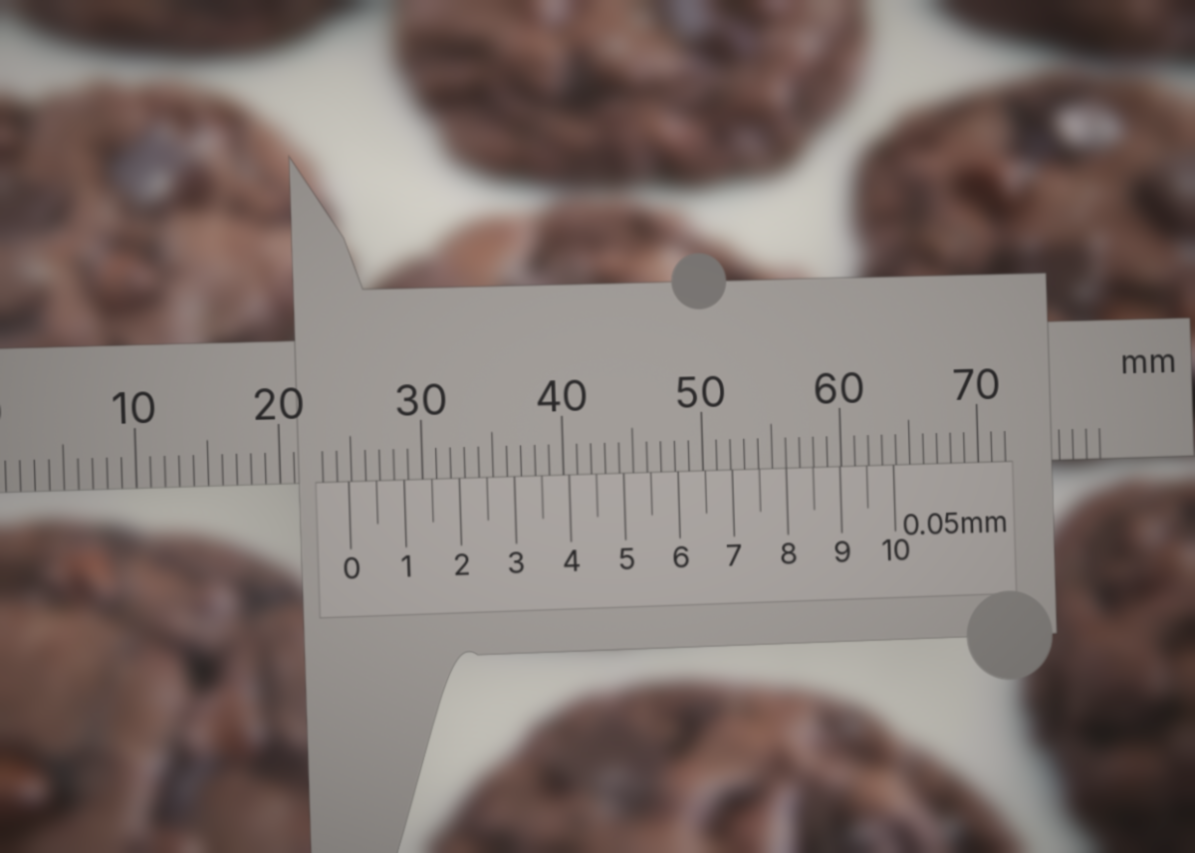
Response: 24.8 mm
